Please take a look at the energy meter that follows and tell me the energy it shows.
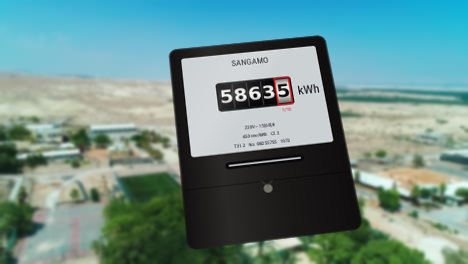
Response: 5863.5 kWh
